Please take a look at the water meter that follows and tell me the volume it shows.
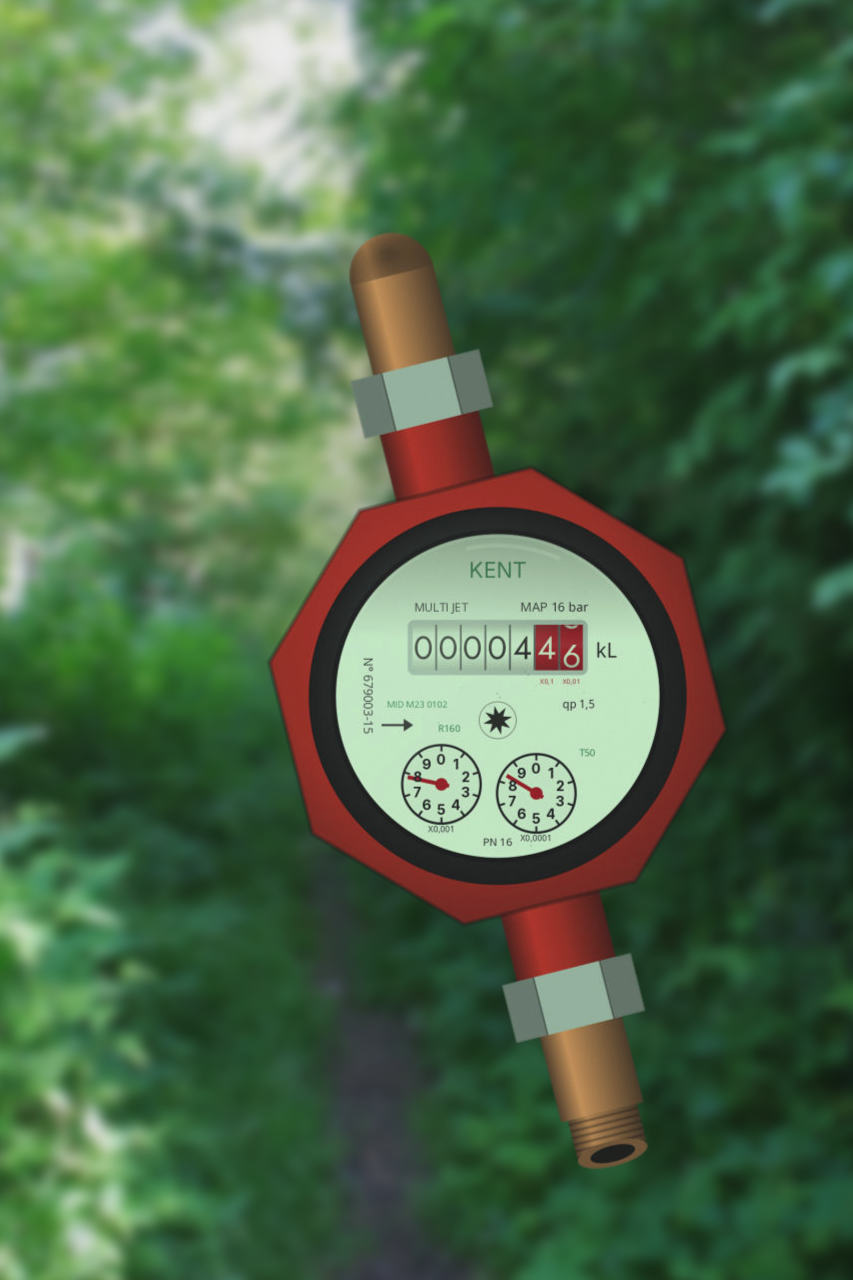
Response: 4.4578 kL
